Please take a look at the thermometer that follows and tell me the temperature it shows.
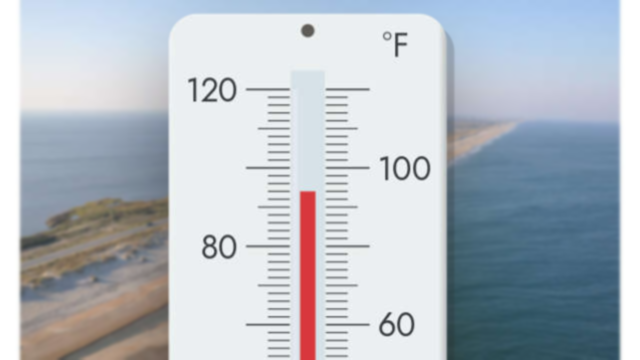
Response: 94 °F
